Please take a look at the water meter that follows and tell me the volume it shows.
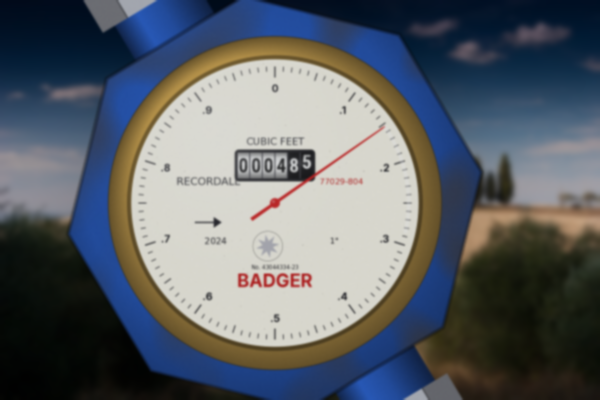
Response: 485.15 ft³
